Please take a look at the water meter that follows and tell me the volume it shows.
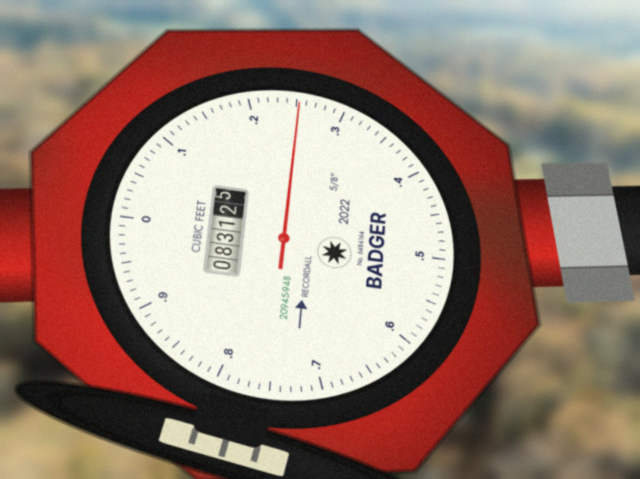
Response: 83125.25 ft³
